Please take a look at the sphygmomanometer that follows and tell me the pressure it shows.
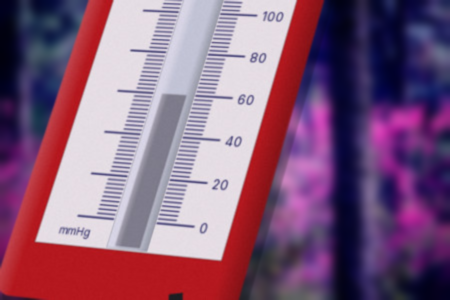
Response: 60 mmHg
